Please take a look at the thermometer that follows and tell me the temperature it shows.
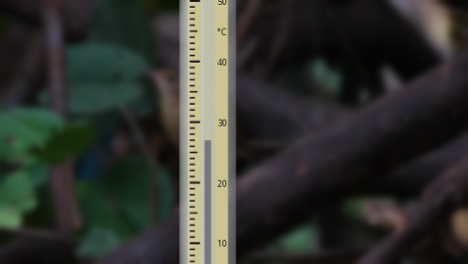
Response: 27 °C
